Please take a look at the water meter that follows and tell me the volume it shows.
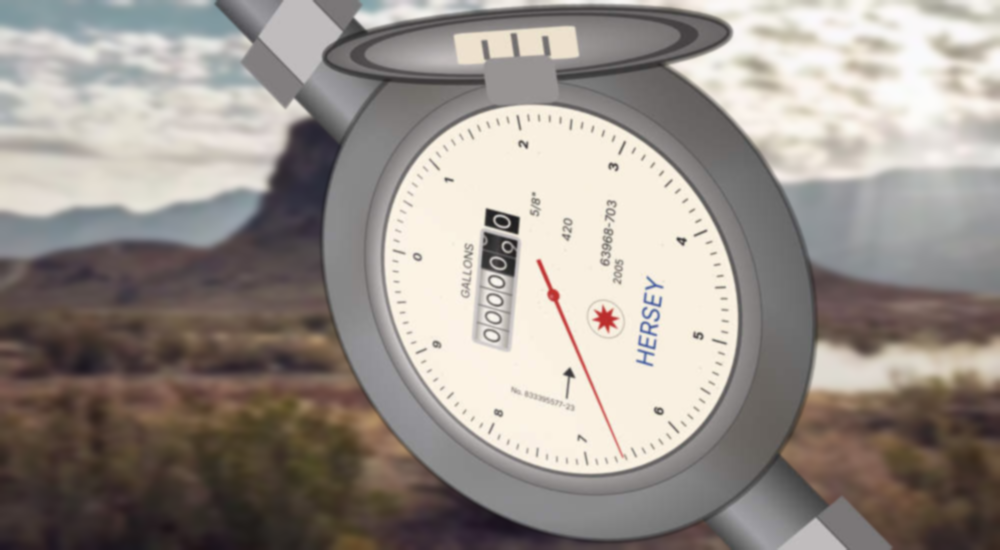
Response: 86.6 gal
